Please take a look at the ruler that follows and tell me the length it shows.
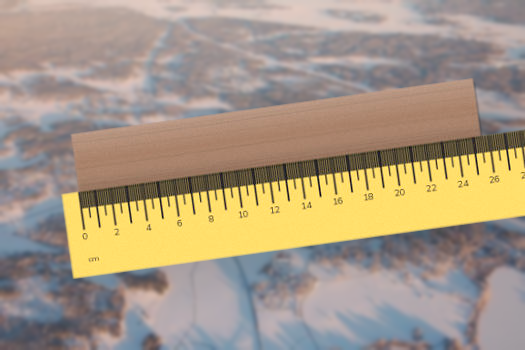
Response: 25.5 cm
